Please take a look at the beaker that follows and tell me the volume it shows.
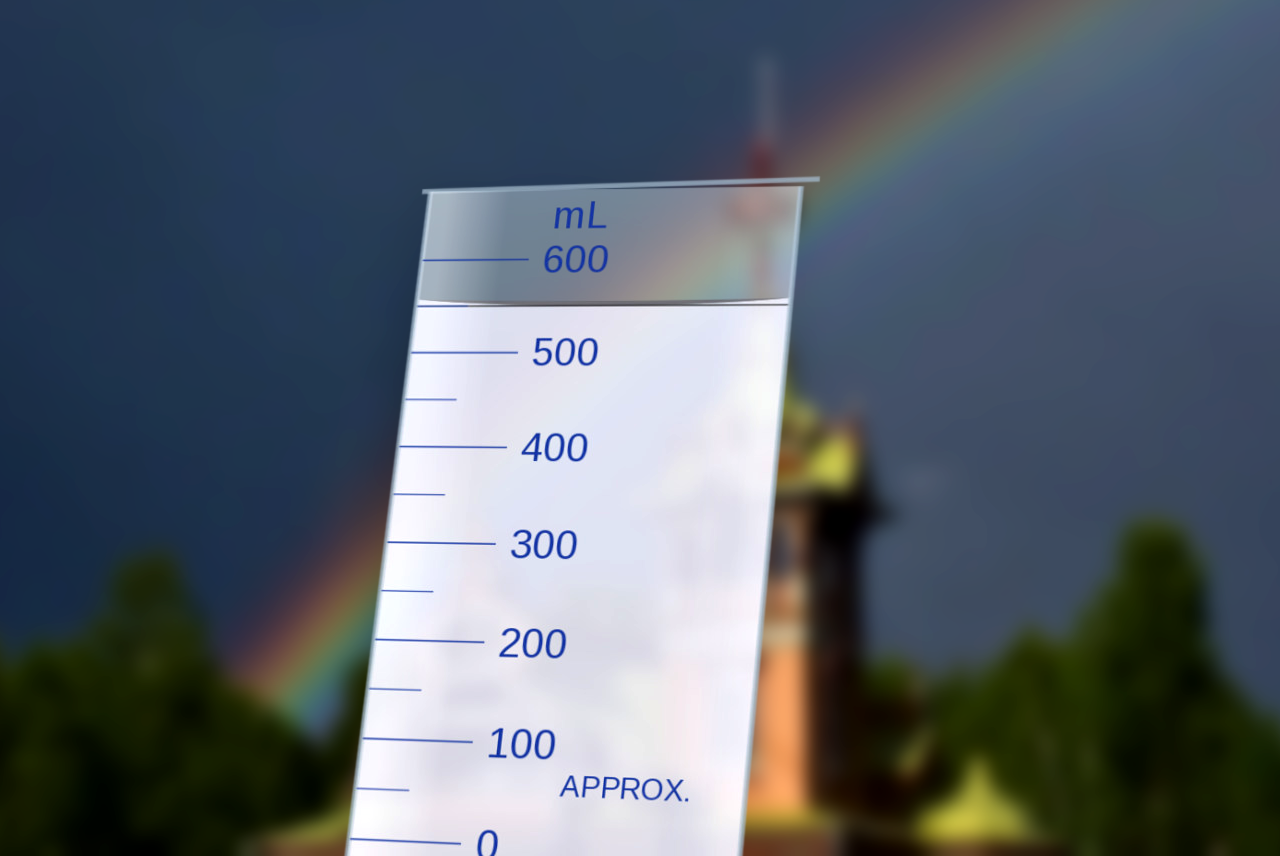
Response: 550 mL
